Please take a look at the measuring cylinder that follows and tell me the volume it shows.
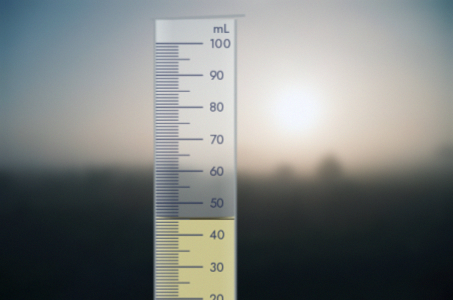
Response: 45 mL
